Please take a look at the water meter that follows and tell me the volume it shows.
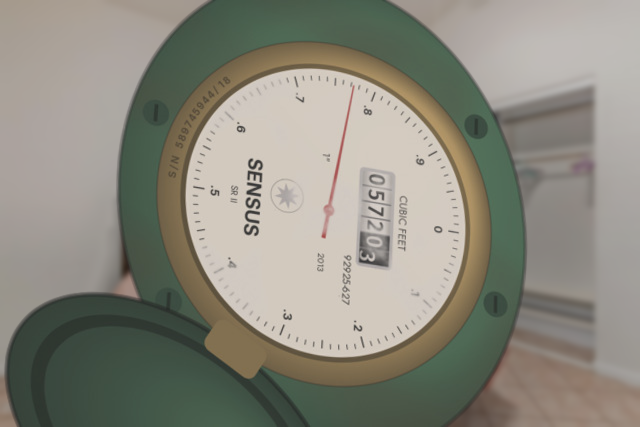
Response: 57202.77 ft³
